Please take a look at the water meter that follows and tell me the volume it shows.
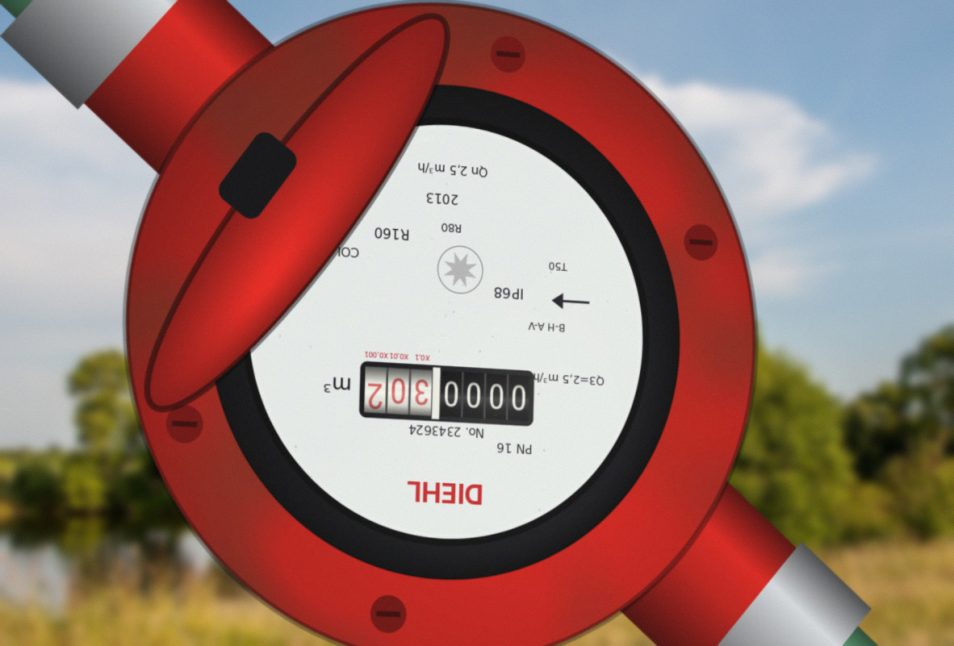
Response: 0.302 m³
